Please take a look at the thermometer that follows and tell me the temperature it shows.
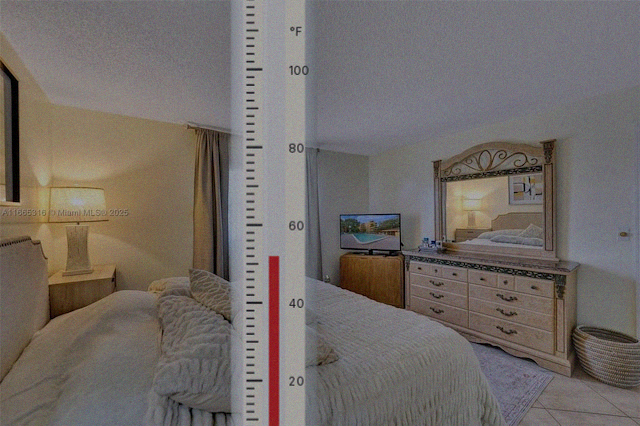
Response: 52 °F
